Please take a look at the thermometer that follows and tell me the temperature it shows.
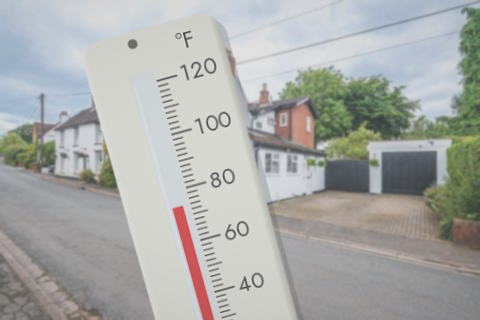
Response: 74 °F
